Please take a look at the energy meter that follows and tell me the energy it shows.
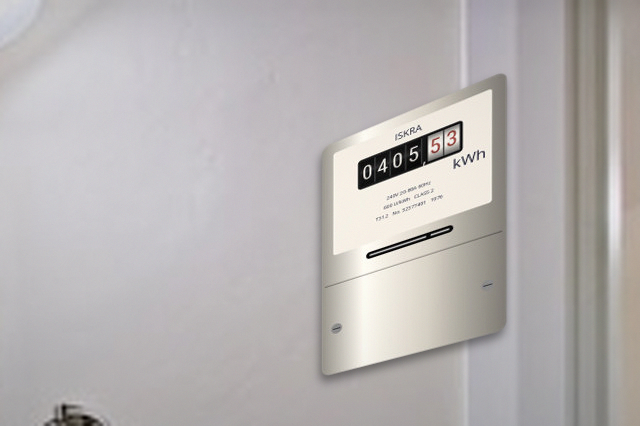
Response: 405.53 kWh
